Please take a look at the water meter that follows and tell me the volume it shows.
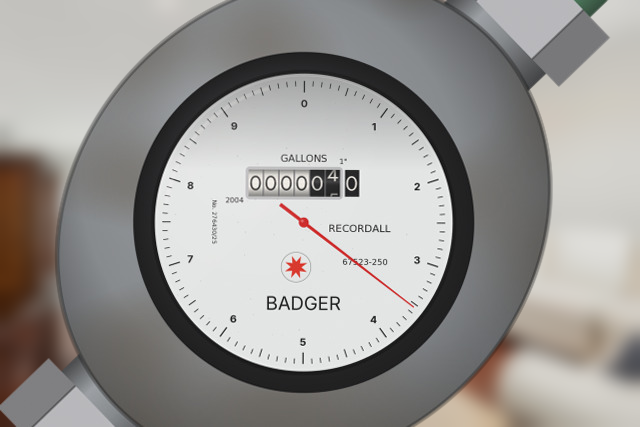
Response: 43.5 gal
